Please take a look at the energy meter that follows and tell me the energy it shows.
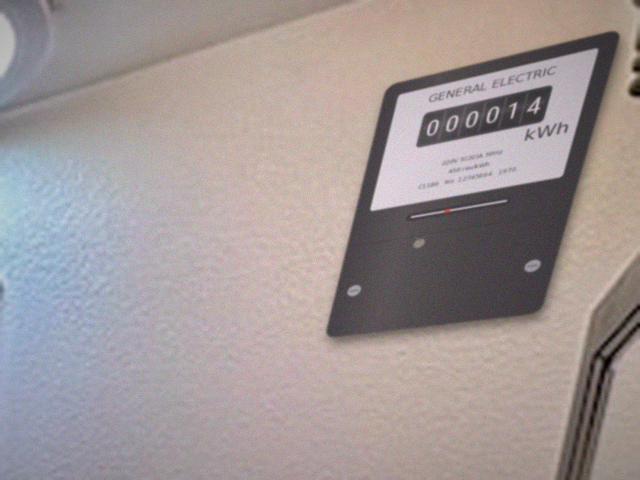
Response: 14 kWh
